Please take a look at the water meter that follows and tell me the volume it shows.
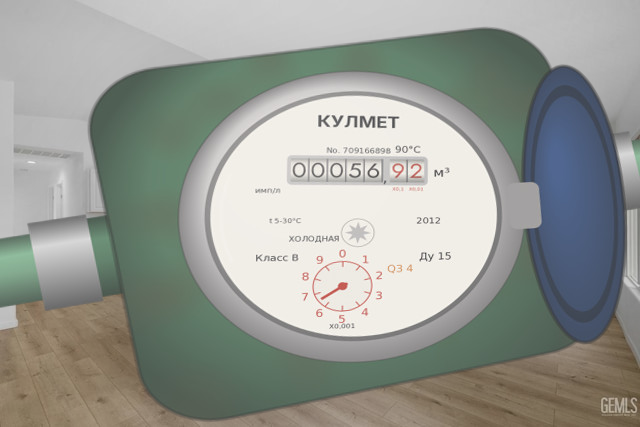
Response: 56.926 m³
